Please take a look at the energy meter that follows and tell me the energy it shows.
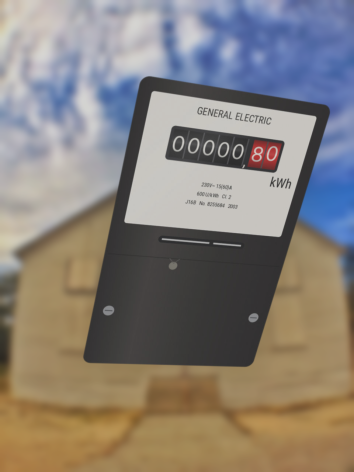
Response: 0.80 kWh
